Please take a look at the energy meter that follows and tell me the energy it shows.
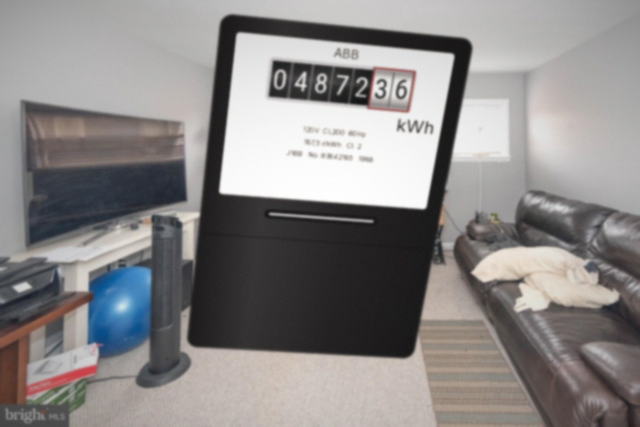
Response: 4872.36 kWh
